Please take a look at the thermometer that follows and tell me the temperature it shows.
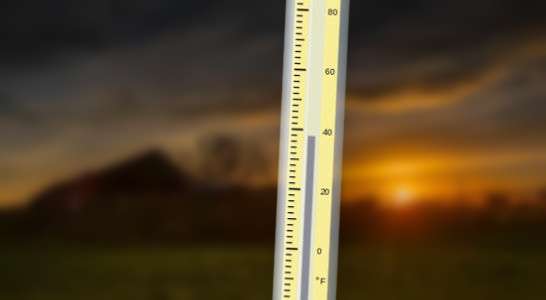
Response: 38 °F
